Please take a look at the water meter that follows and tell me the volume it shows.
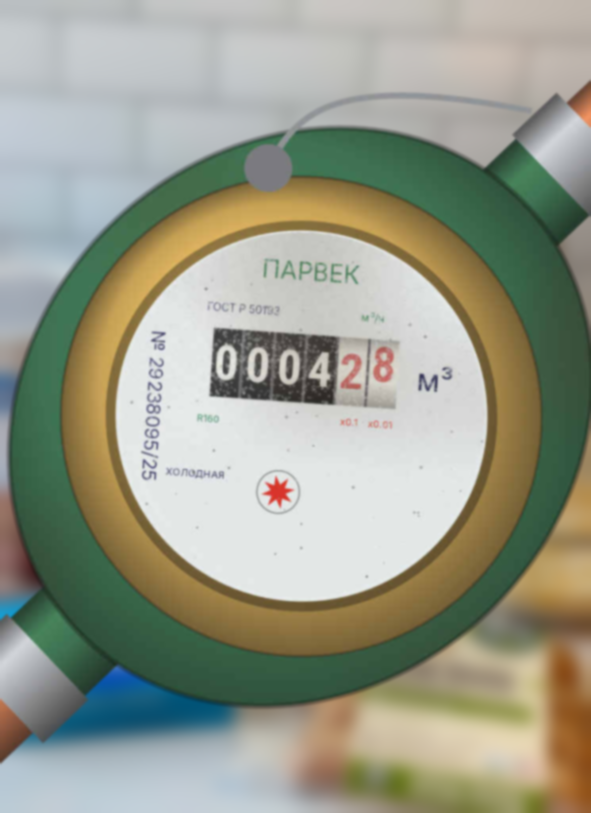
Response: 4.28 m³
